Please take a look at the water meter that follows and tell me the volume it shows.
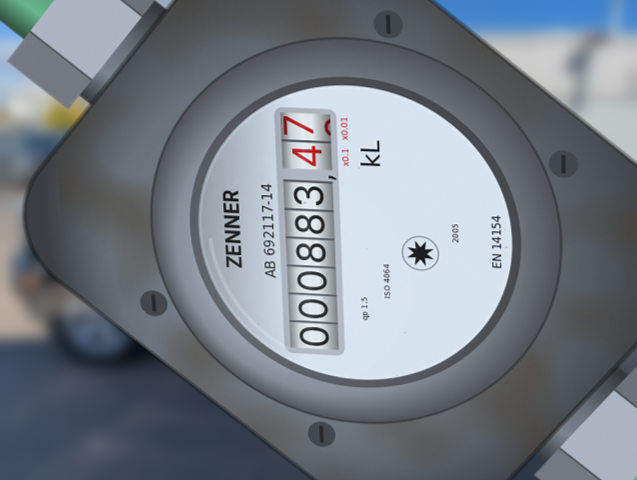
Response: 883.47 kL
